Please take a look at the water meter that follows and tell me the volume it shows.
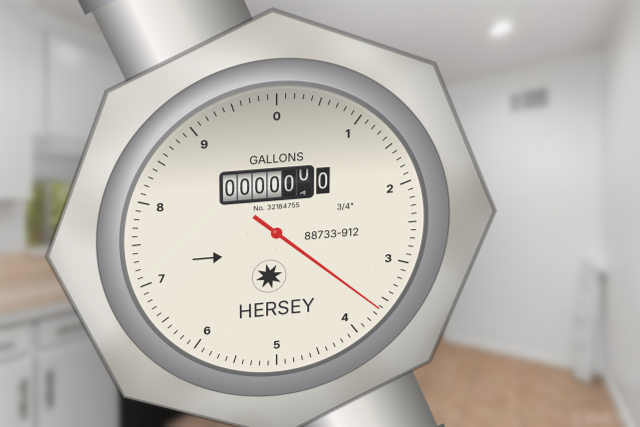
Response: 3.6 gal
